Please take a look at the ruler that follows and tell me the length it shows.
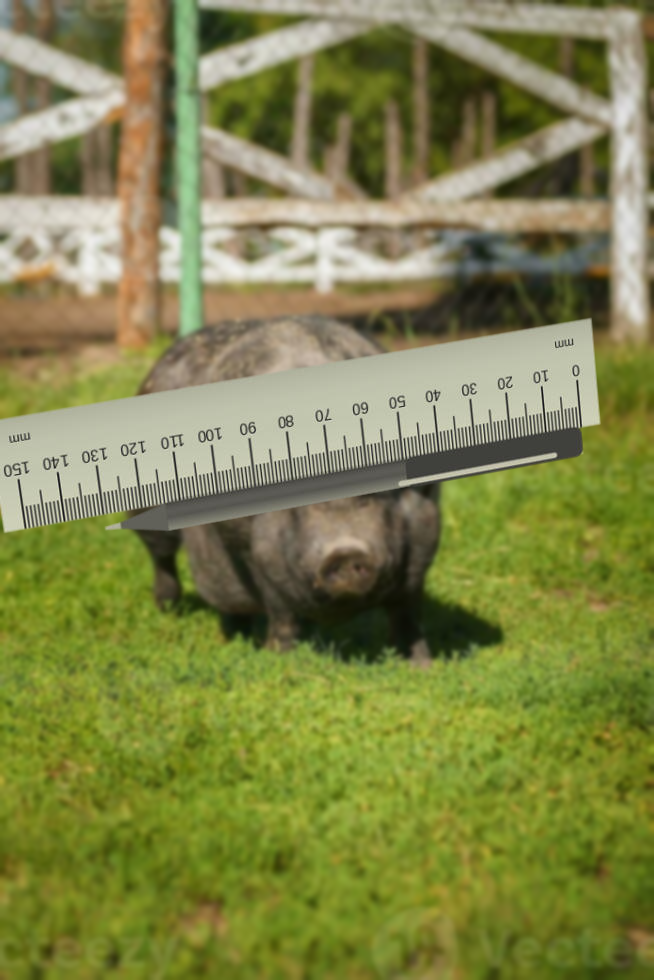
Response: 130 mm
